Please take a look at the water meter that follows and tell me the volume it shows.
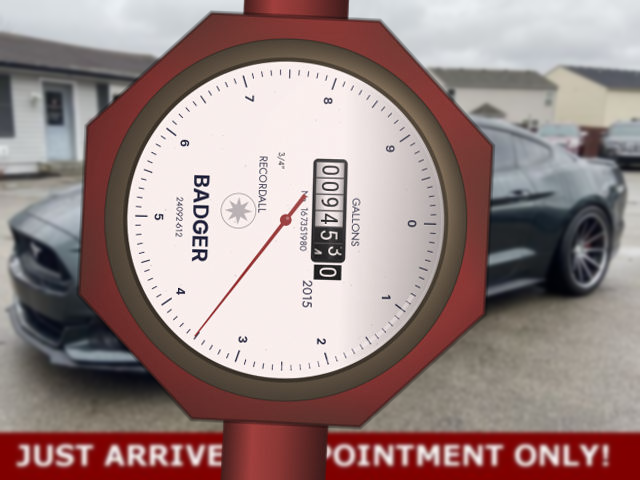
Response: 94533.5 gal
